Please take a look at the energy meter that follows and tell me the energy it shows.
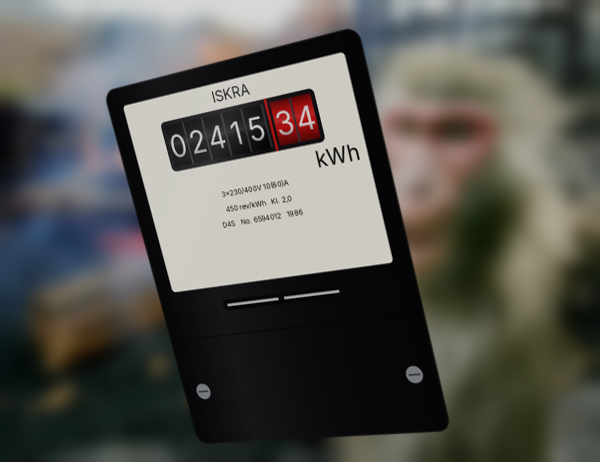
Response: 2415.34 kWh
